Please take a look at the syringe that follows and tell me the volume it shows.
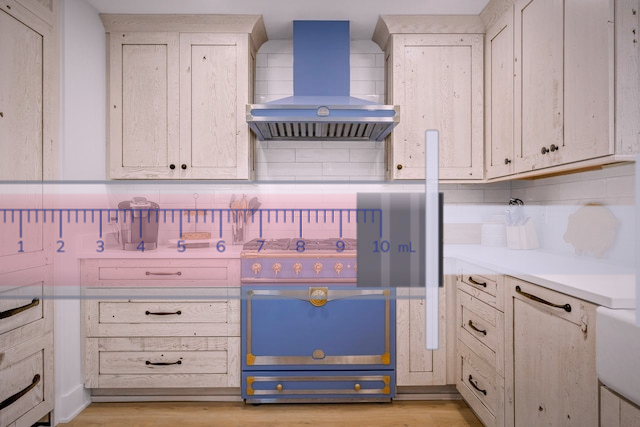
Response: 9.4 mL
